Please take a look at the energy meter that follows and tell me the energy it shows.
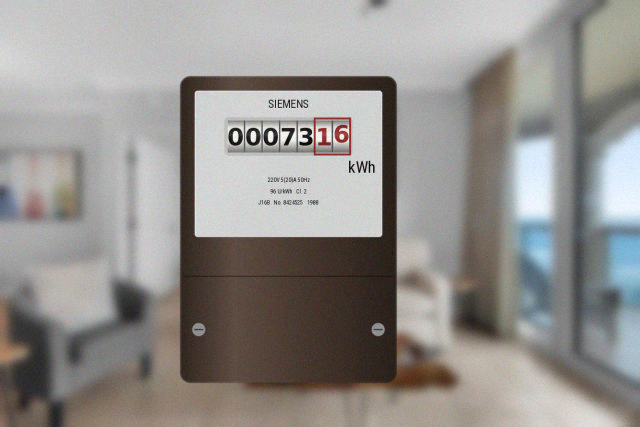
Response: 73.16 kWh
